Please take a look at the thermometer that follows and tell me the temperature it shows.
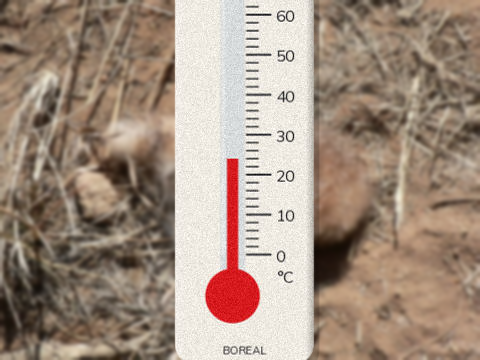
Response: 24 °C
